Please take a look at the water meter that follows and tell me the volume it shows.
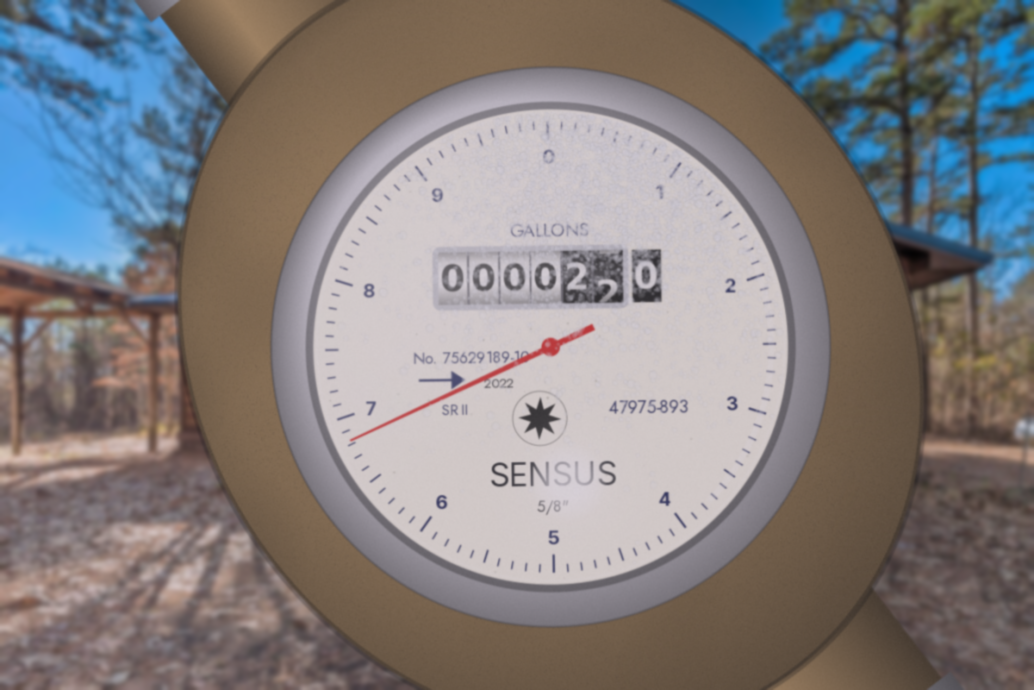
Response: 216.8 gal
